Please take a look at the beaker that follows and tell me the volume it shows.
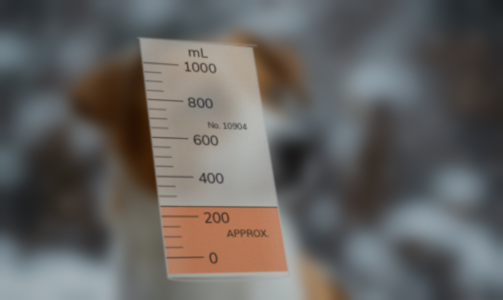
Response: 250 mL
